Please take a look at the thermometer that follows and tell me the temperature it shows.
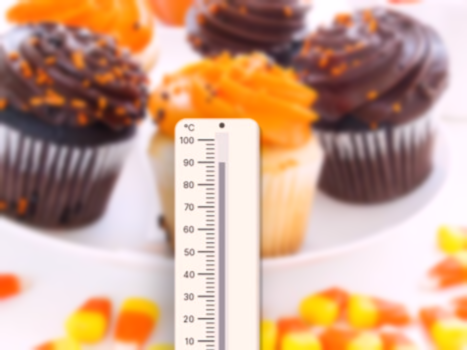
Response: 90 °C
